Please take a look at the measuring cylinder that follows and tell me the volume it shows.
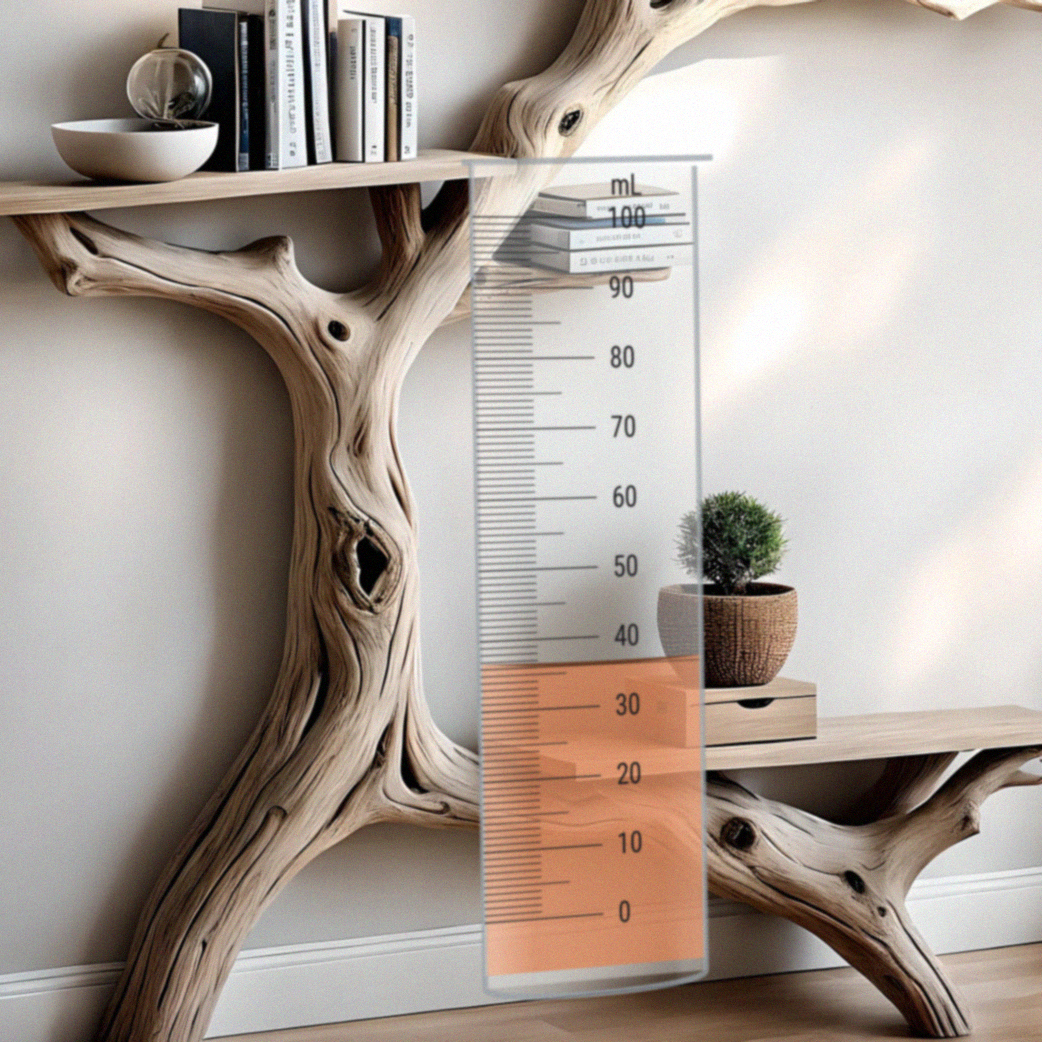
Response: 36 mL
